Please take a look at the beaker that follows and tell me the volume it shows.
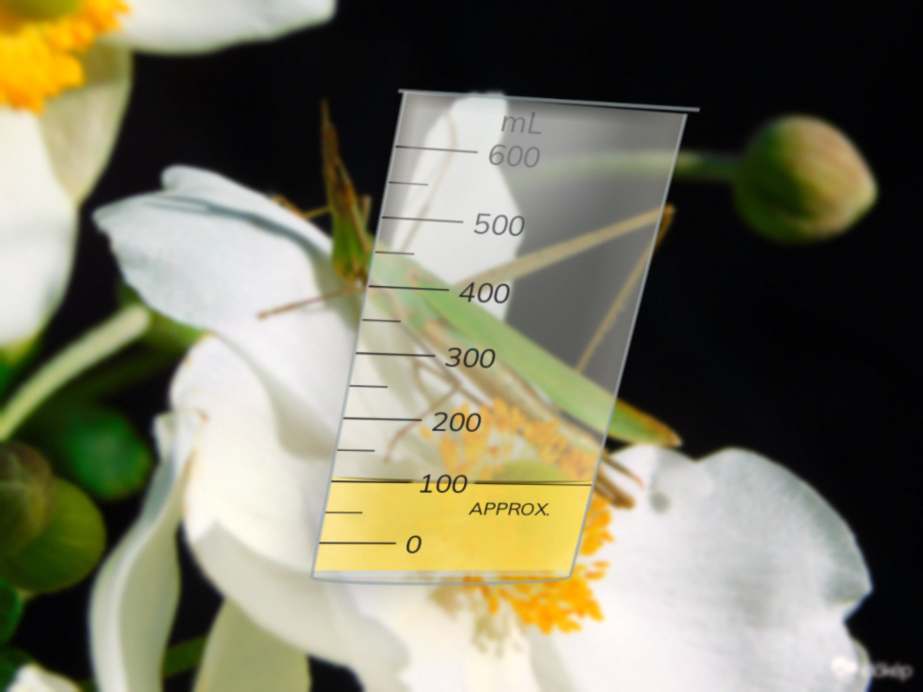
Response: 100 mL
